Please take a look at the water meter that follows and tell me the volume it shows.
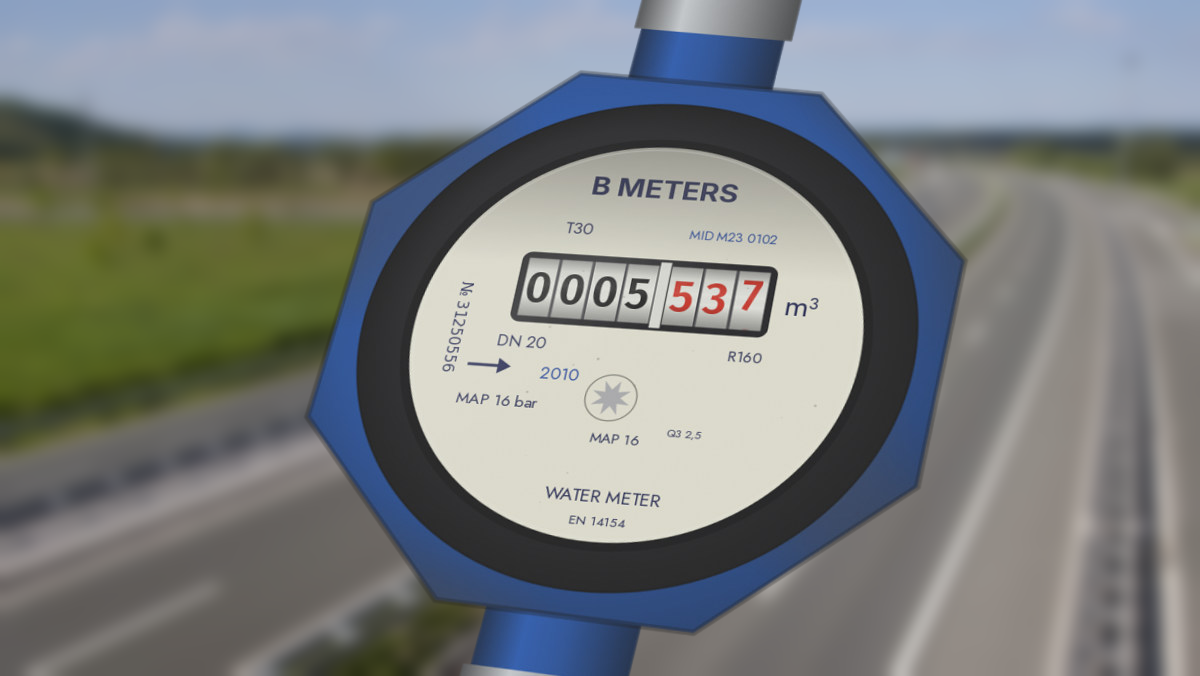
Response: 5.537 m³
